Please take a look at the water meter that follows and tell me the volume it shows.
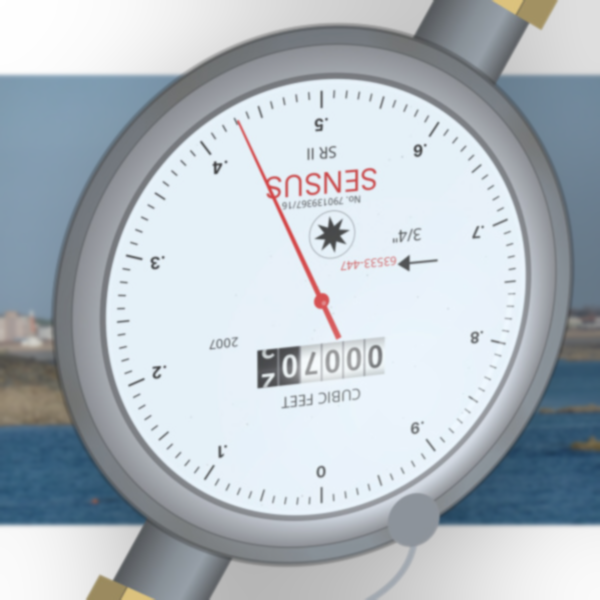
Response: 702.43 ft³
